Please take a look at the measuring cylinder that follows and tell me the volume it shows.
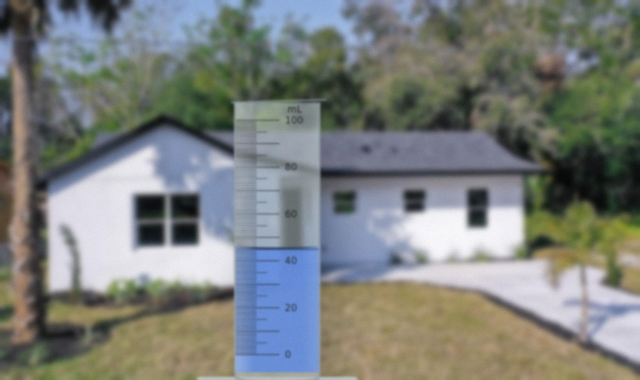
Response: 45 mL
